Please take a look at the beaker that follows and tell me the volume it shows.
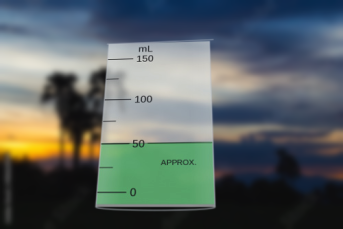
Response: 50 mL
